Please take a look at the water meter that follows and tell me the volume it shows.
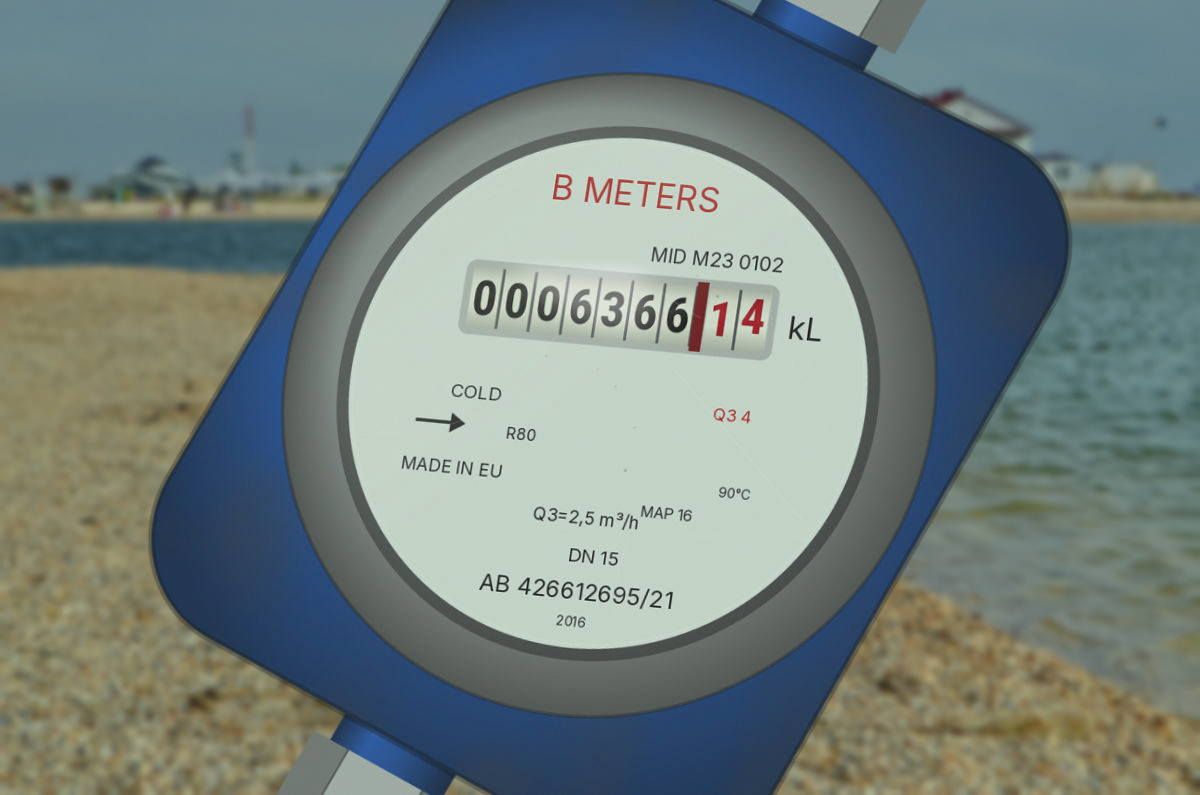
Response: 6366.14 kL
